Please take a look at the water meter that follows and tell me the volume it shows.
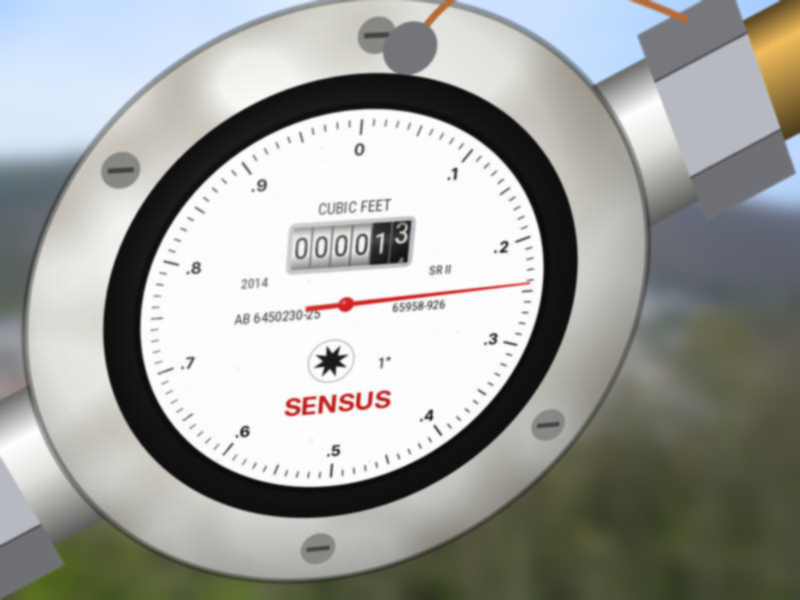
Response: 13.24 ft³
